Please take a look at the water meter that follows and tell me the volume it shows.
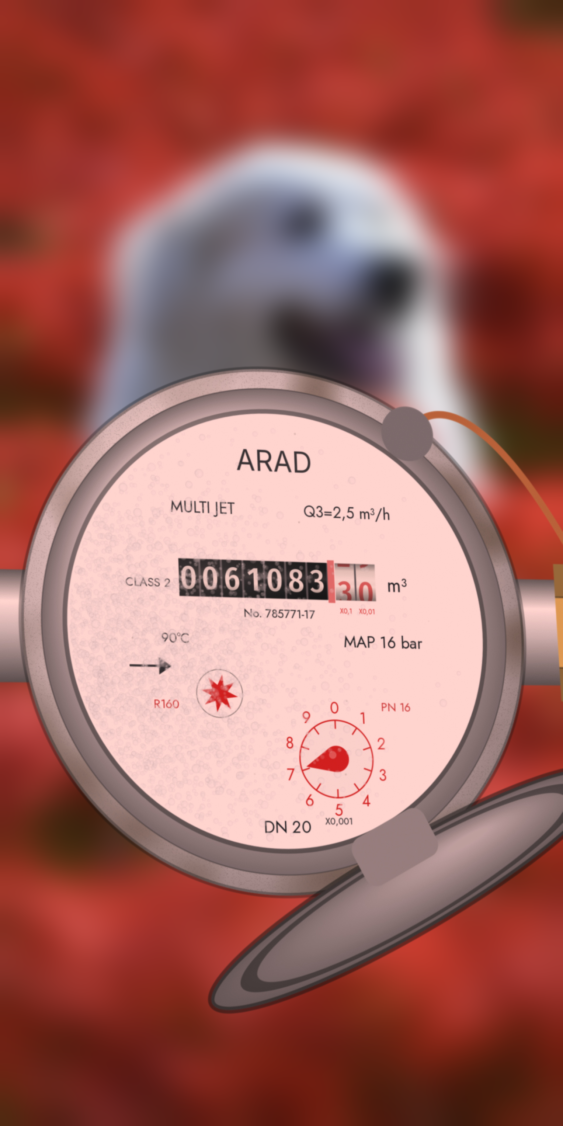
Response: 61083.297 m³
